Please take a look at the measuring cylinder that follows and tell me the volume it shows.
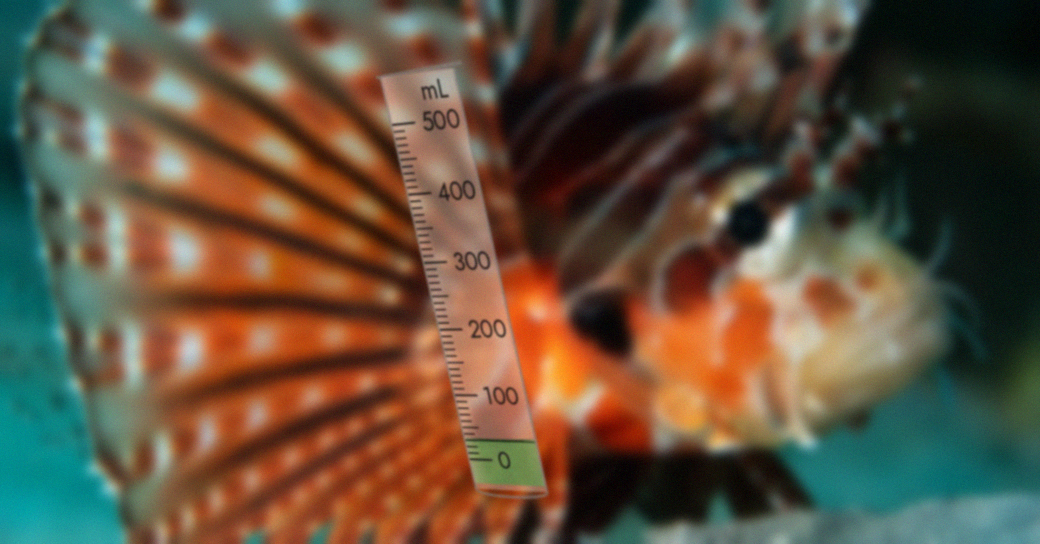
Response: 30 mL
